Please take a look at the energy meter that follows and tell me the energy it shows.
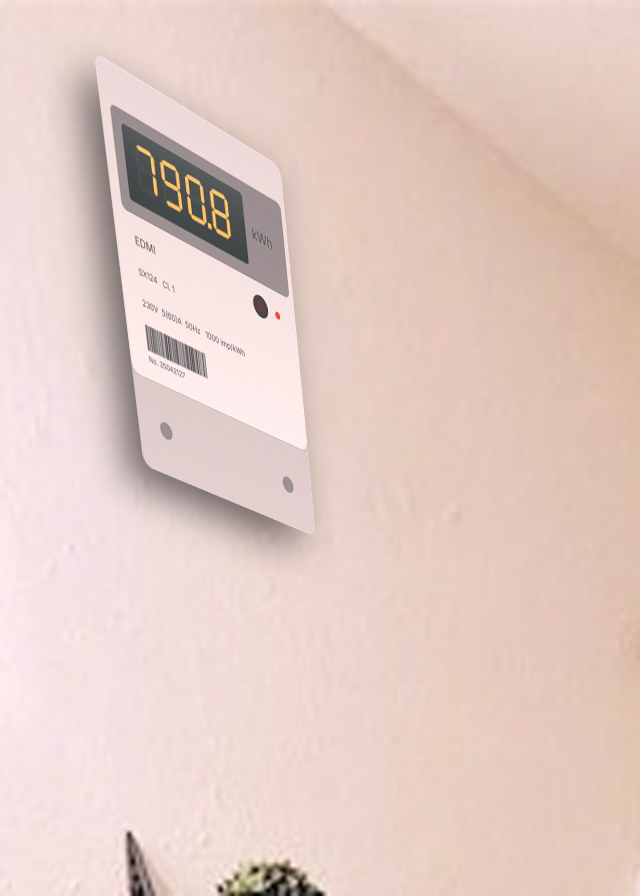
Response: 790.8 kWh
